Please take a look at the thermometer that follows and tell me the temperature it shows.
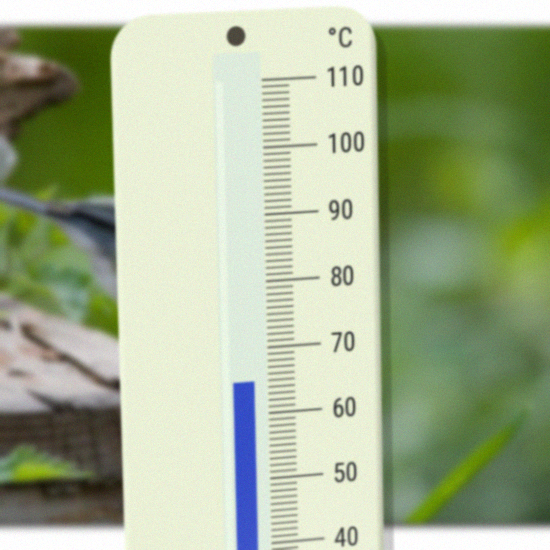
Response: 65 °C
